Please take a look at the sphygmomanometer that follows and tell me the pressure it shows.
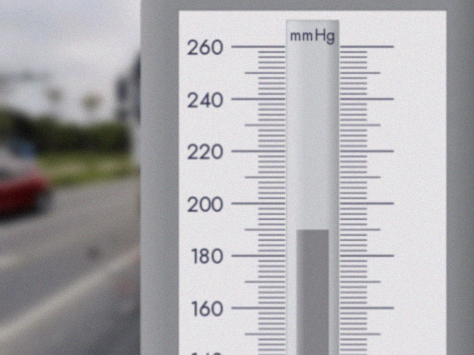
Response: 190 mmHg
